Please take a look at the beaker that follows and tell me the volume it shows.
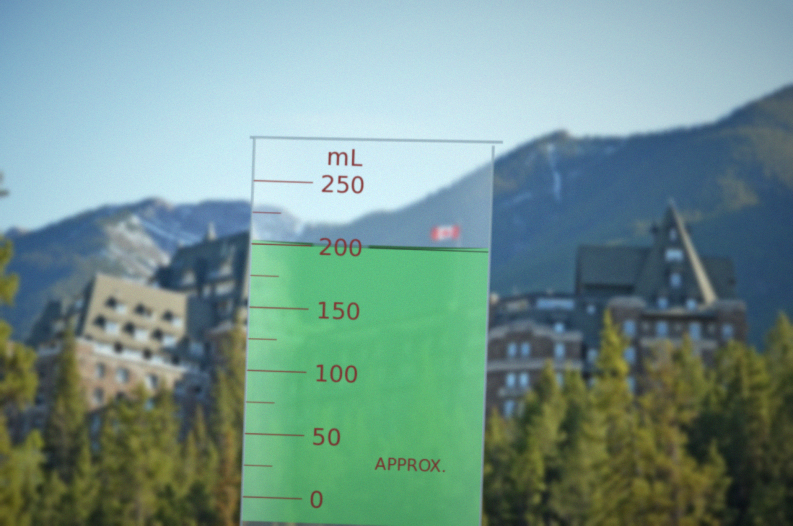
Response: 200 mL
